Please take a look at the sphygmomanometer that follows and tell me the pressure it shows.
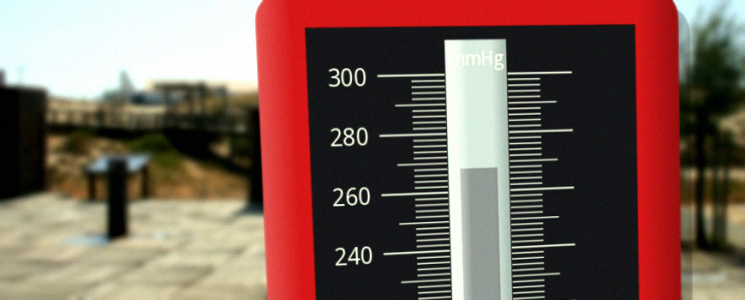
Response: 268 mmHg
